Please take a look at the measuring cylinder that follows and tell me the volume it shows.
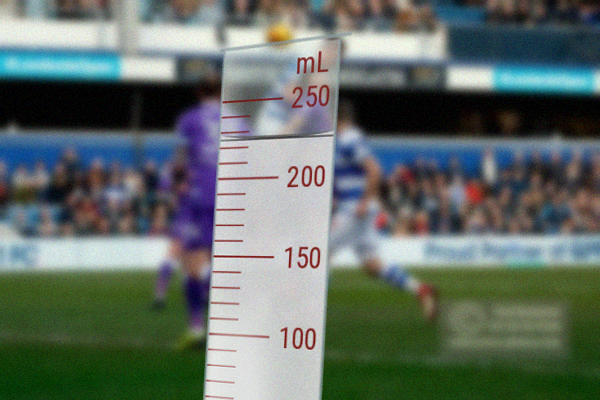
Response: 225 mL
